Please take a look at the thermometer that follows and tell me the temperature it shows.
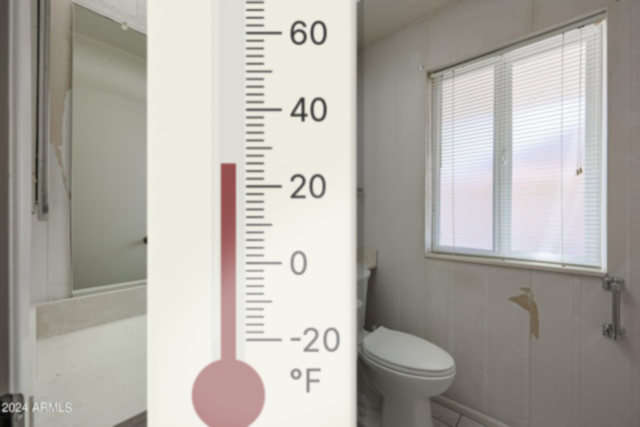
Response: 26 °F
